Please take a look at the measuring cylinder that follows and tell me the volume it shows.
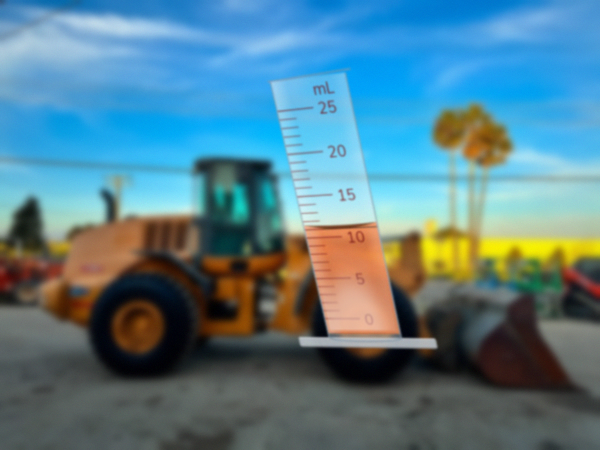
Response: 11 mL
